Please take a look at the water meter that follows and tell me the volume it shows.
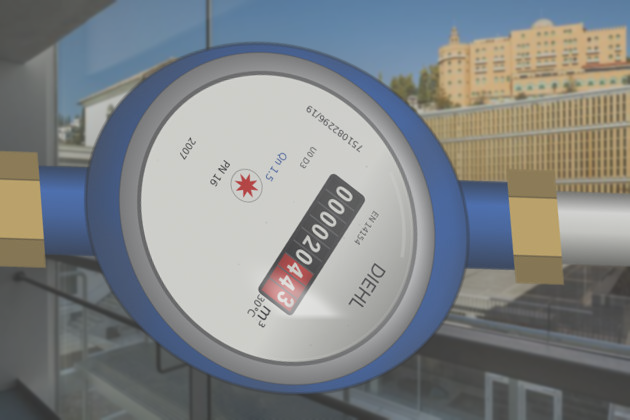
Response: 20.443 m³
